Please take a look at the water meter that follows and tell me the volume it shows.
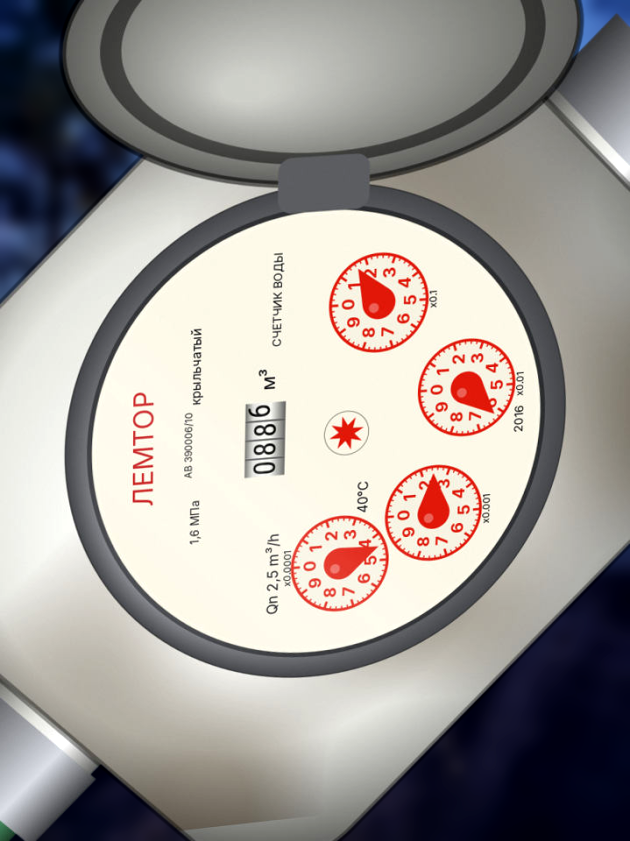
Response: 886.1624 m³
